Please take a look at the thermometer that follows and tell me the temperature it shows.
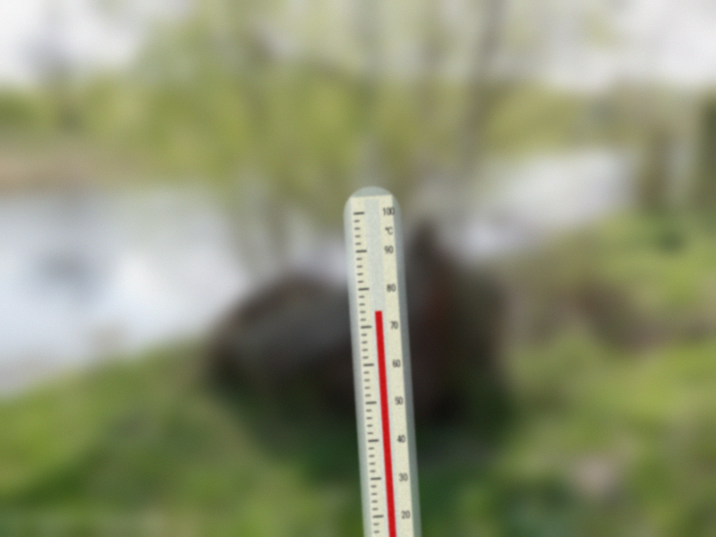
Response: 74 °C
